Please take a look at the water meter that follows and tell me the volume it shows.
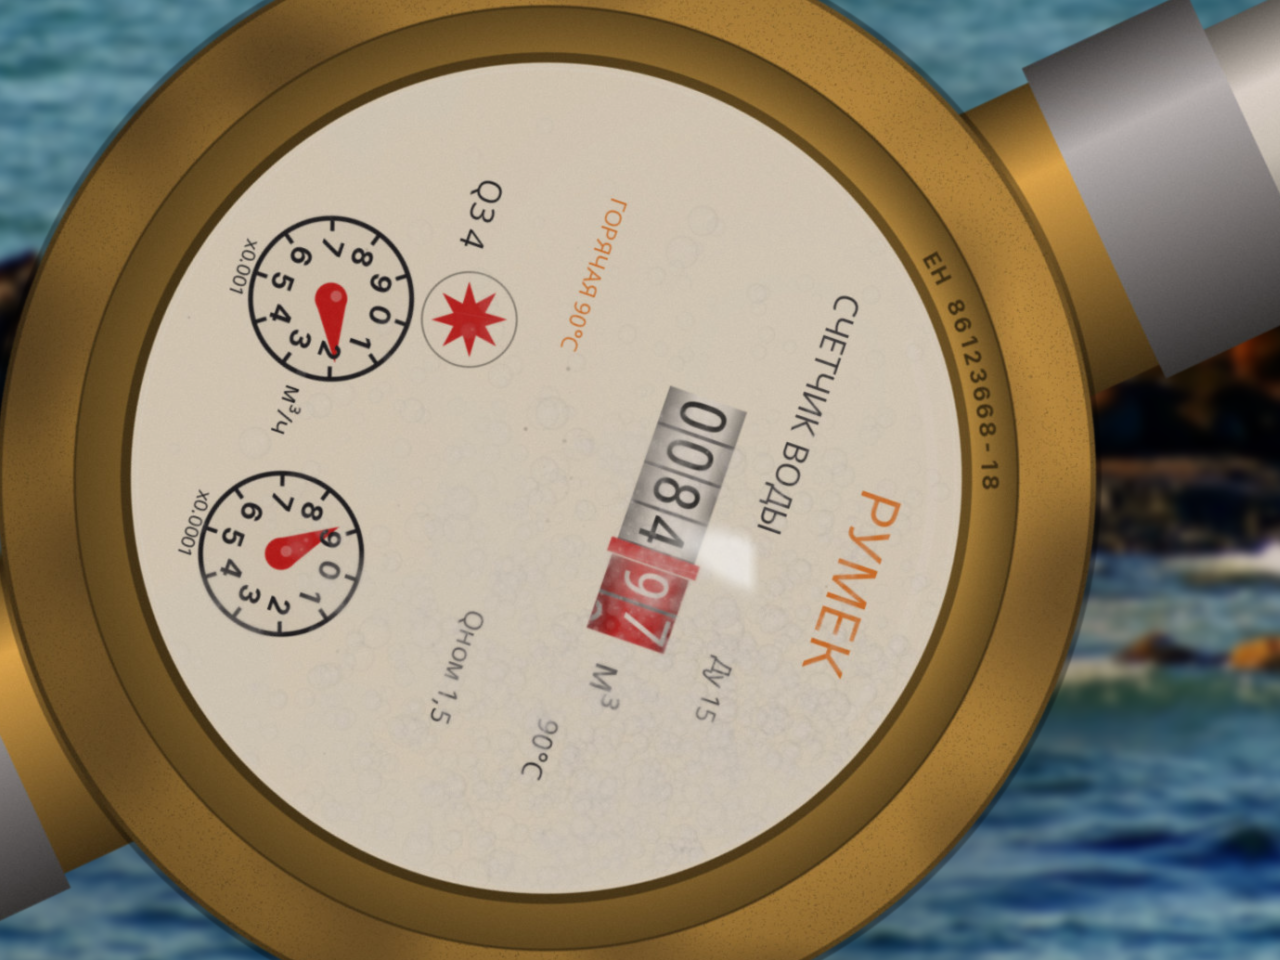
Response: 84.9718 m³
